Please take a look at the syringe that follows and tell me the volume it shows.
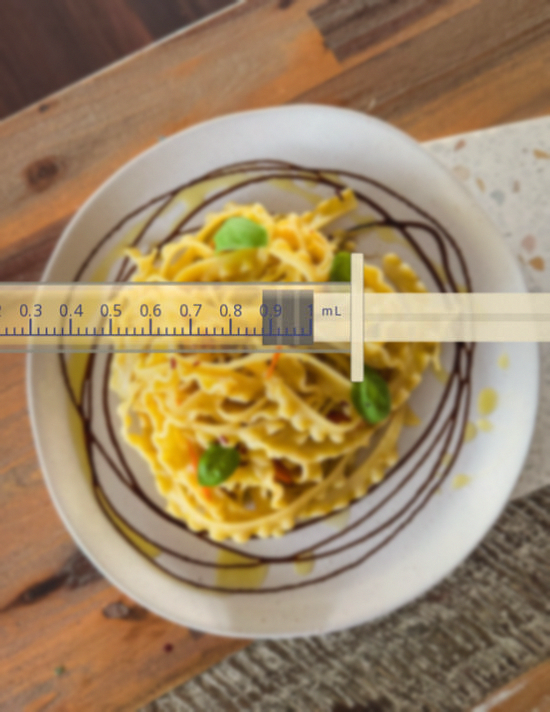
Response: 0.88 mL
